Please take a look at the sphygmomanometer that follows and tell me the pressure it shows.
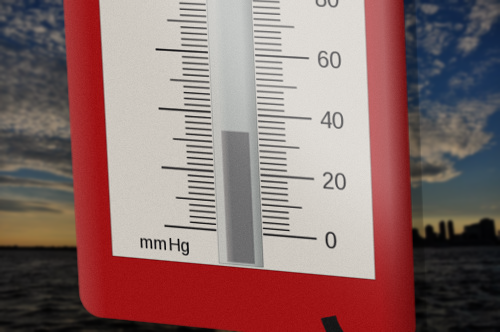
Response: 34 mmHg
